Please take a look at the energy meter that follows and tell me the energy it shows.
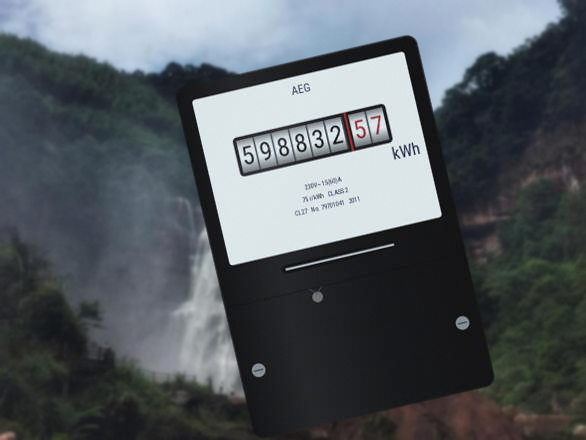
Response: 598832.57 kWh
